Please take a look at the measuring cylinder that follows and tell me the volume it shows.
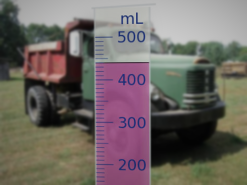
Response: 440 mL
